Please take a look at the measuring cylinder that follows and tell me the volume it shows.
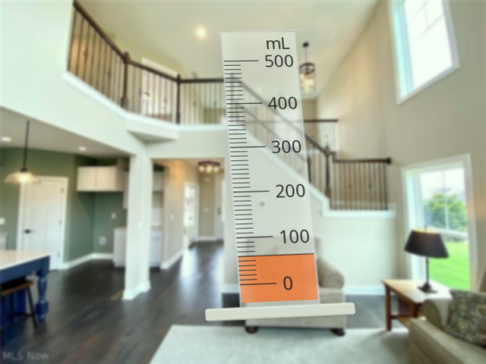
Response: 60 mL
